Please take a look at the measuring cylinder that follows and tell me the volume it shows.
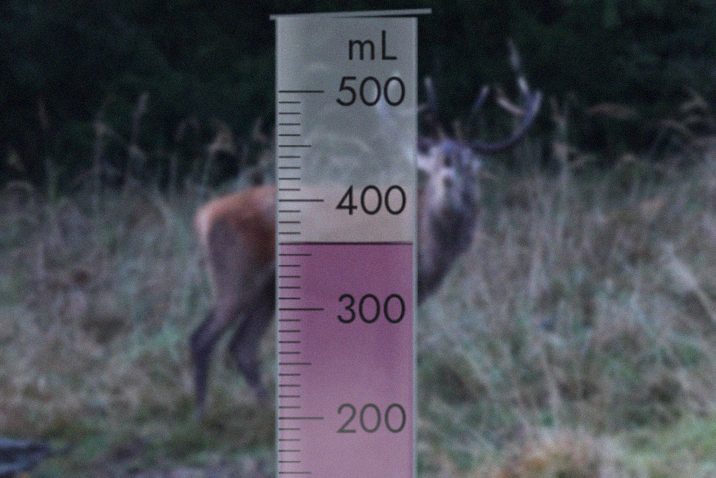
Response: 360 mL
